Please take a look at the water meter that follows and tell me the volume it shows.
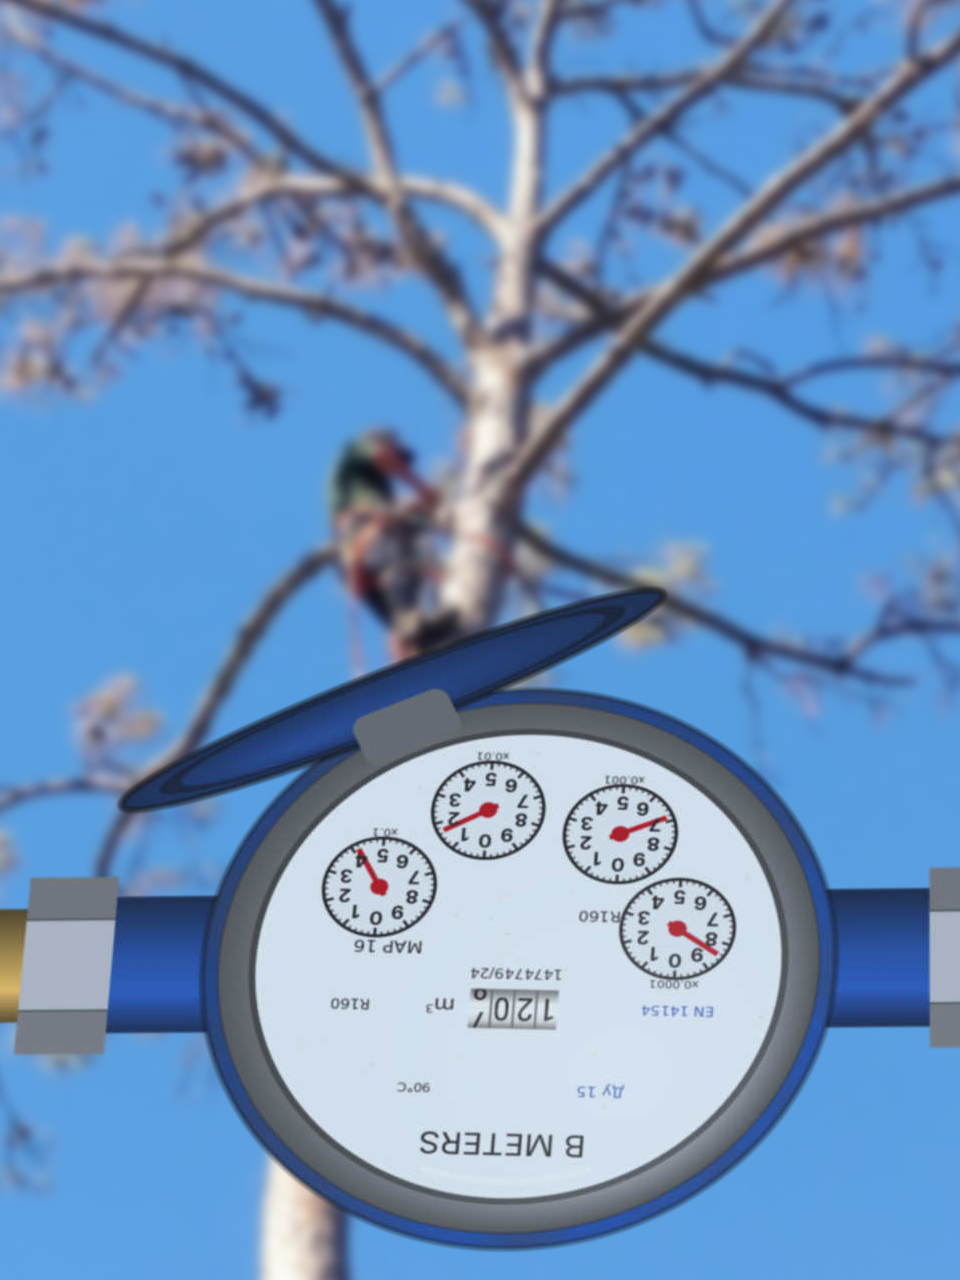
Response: 1207.4168 m³
